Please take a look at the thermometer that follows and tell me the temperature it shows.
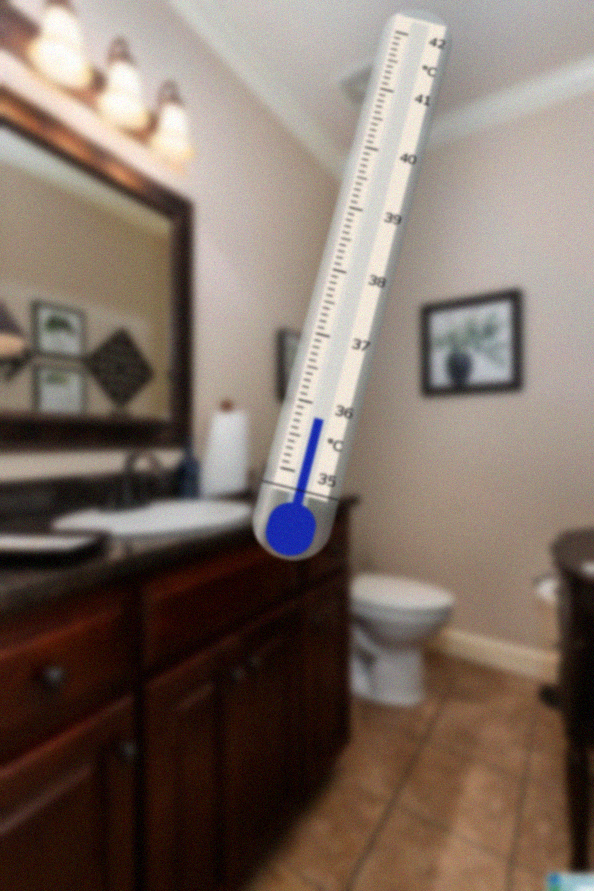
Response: 35.8 °C
